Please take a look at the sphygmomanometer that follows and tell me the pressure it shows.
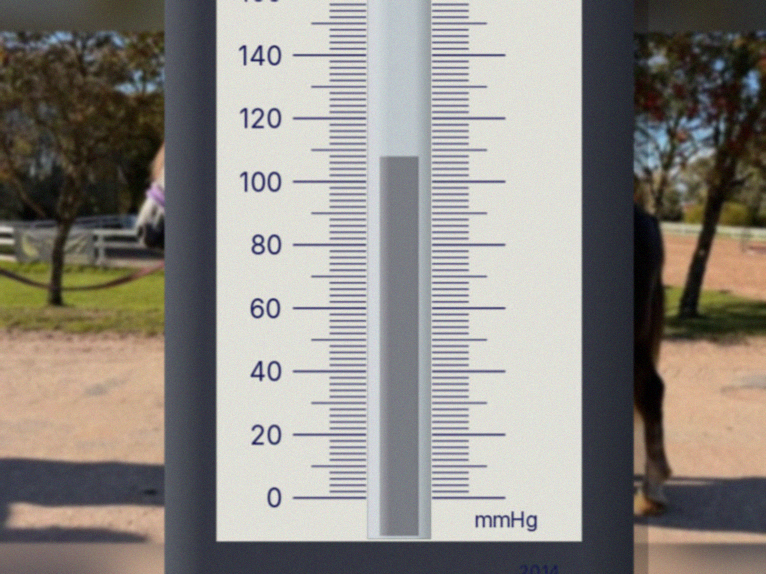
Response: 108 mmHg
